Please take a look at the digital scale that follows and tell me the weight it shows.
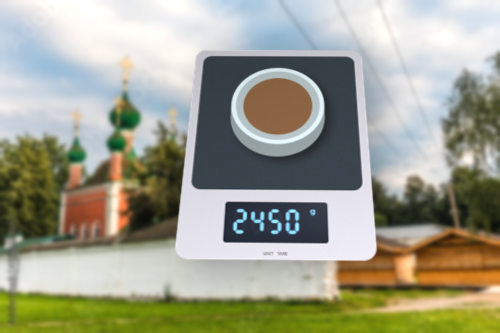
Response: 2450 g
